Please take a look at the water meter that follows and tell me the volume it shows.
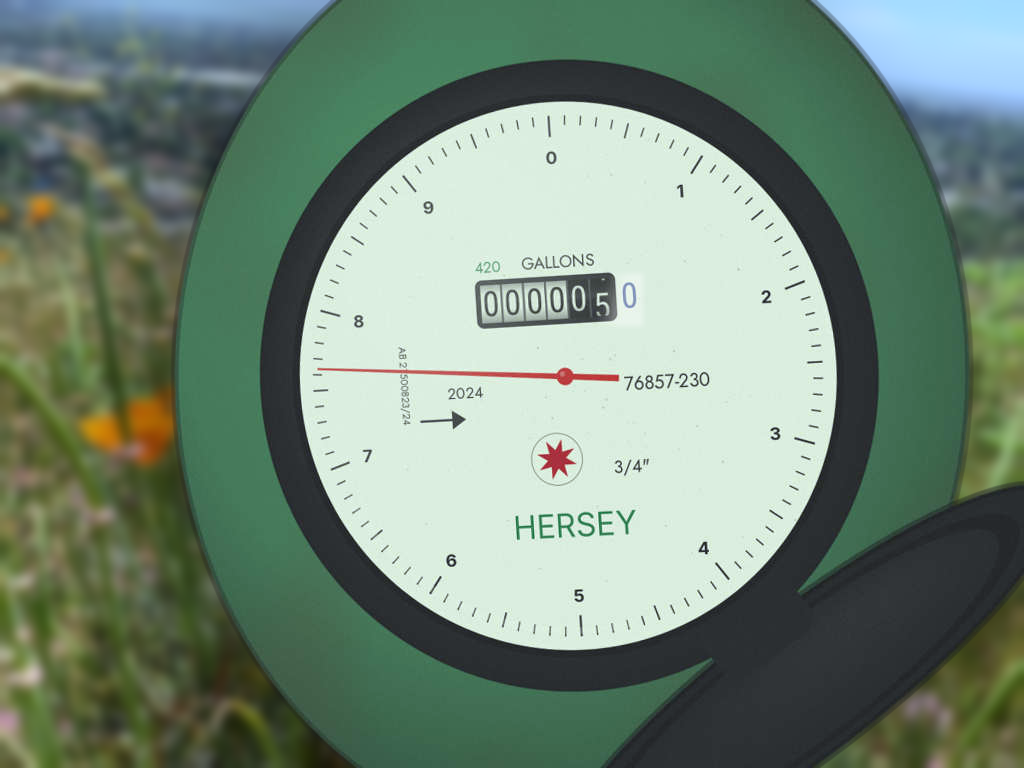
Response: 47.6 gal
